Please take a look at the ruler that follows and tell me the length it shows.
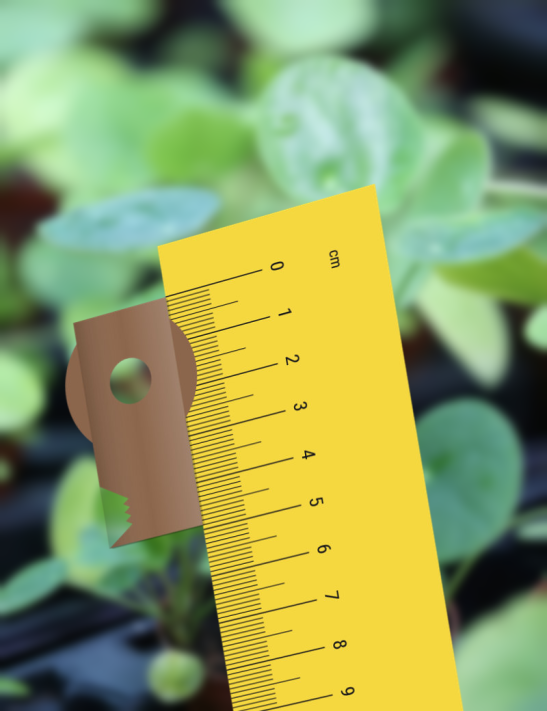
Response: 4.9 cm
